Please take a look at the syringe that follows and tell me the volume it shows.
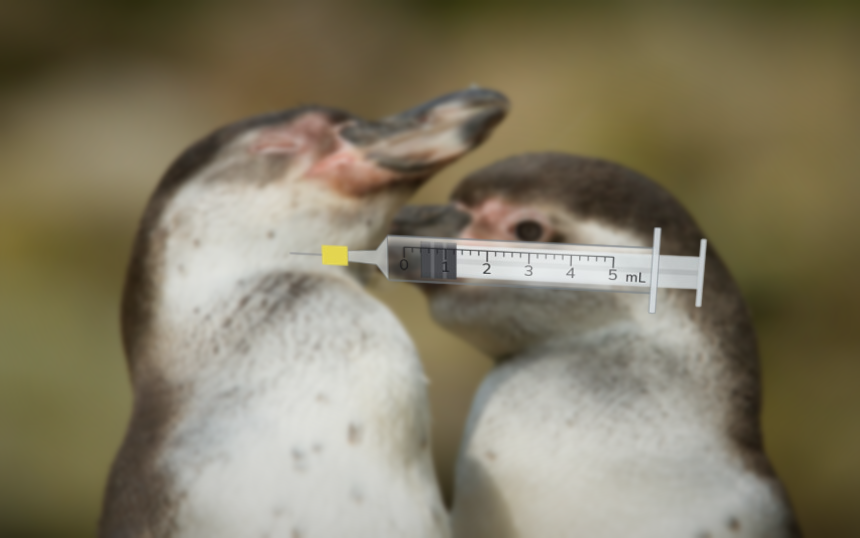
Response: 0.4 mL
